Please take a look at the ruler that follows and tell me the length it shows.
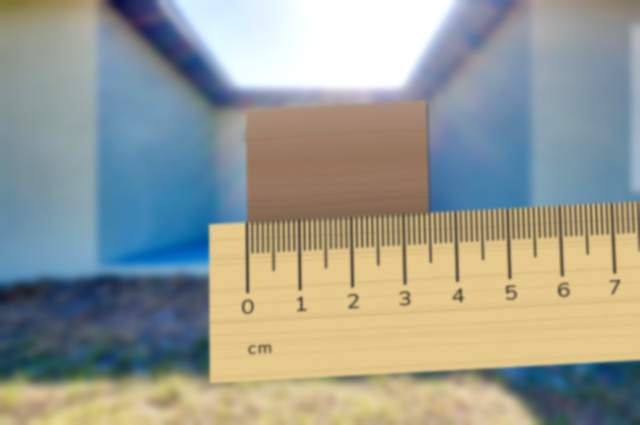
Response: 3.5 cm
